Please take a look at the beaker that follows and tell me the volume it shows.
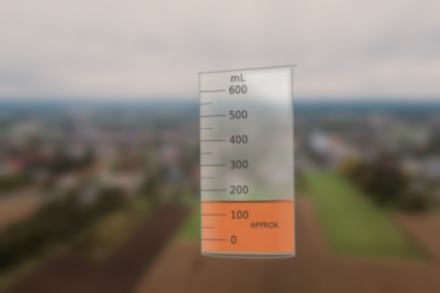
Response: 150 mL
